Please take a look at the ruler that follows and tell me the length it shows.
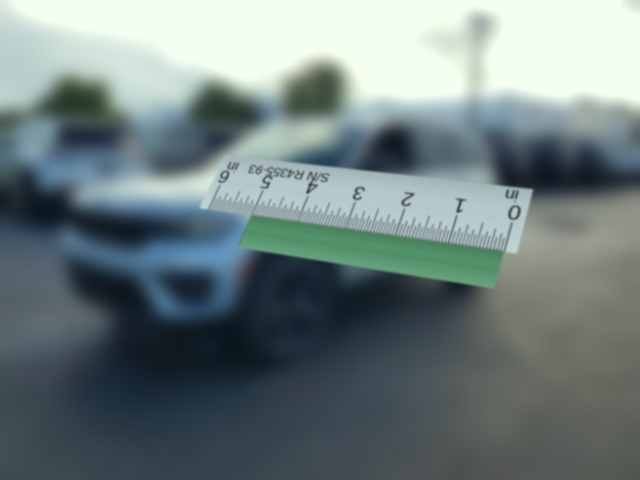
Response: 5 in
